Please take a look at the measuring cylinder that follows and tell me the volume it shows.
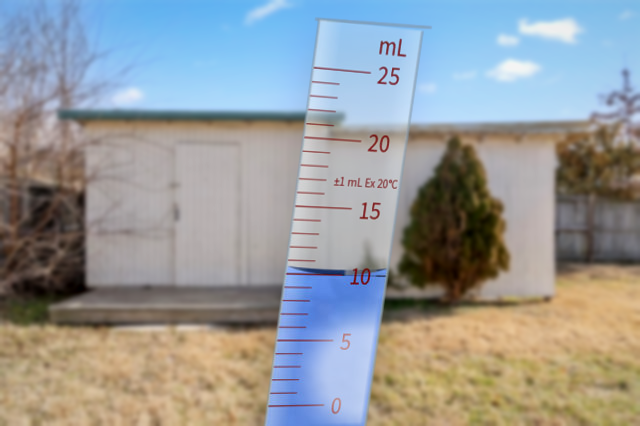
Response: 10 mL
